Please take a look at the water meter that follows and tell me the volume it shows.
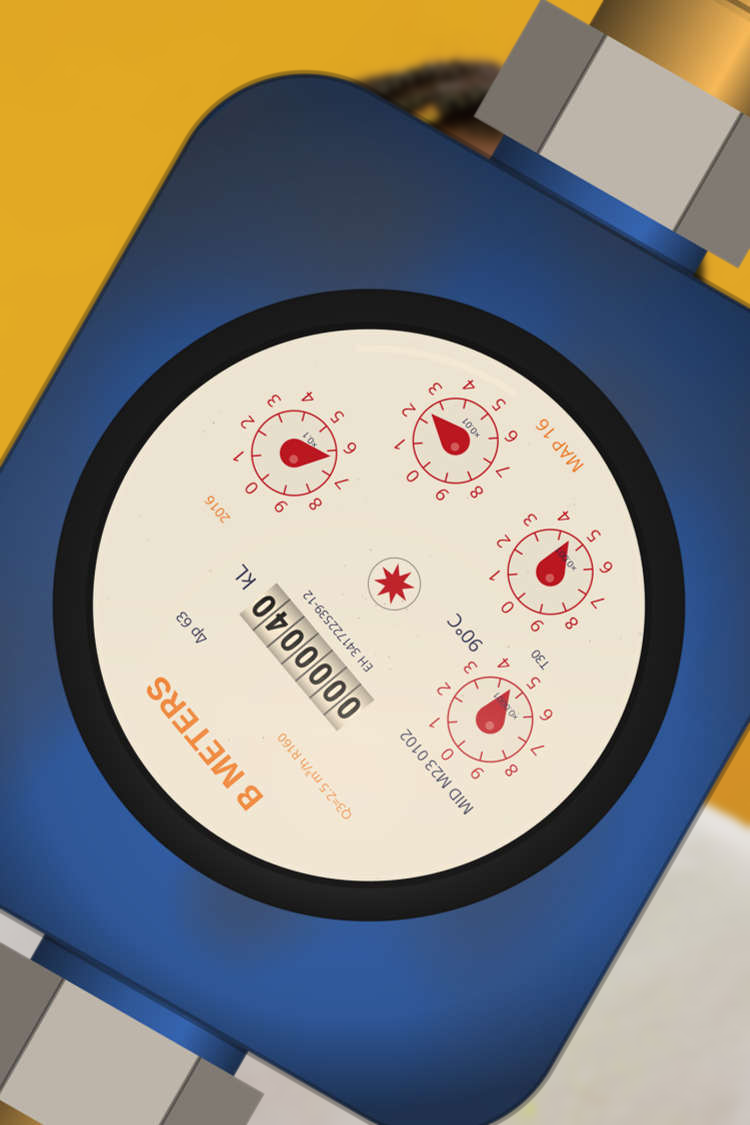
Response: 40.6244 kL
